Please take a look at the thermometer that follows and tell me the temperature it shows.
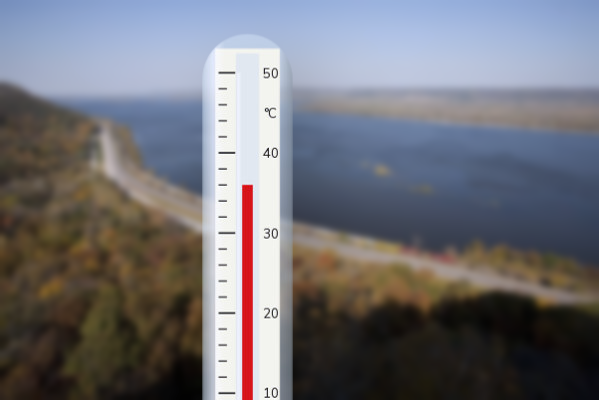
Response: 36 °C
